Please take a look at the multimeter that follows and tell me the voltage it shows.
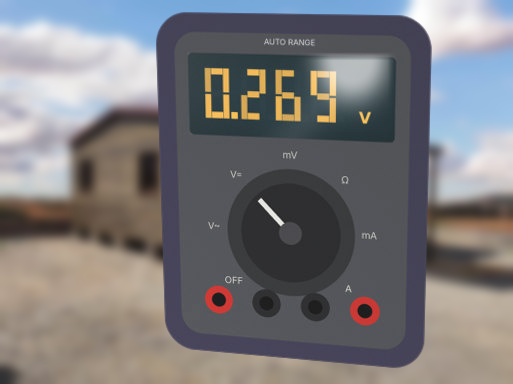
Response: 0.269 V
